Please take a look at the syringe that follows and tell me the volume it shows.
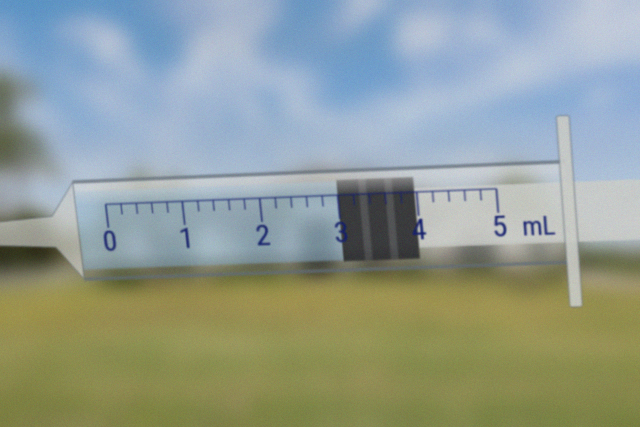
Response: 3 mL
